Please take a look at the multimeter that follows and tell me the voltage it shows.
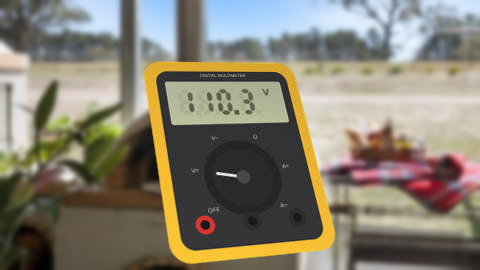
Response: 110.3 V
